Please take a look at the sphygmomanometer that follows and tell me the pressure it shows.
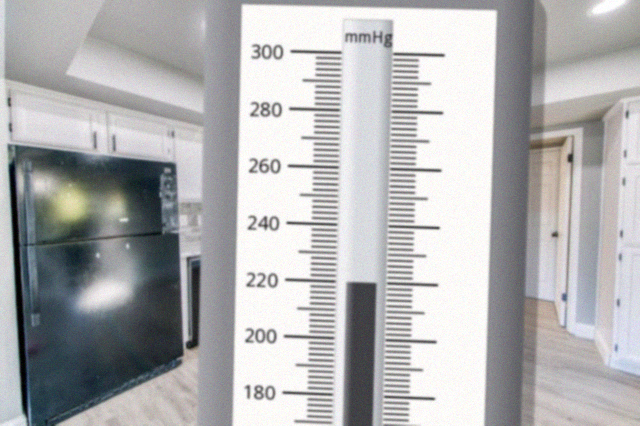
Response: 220 mmHg
